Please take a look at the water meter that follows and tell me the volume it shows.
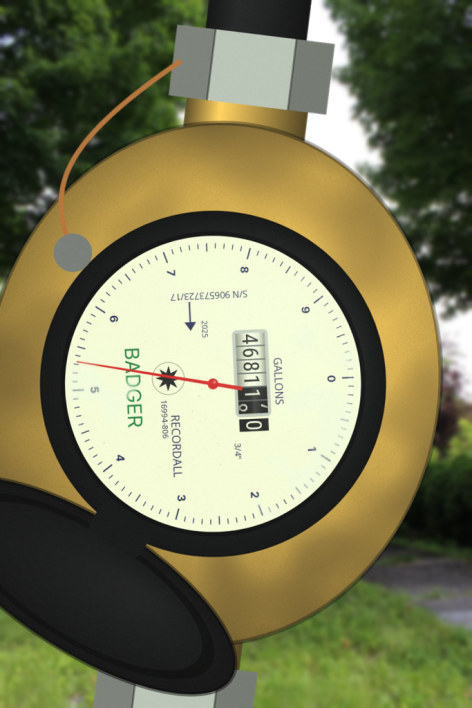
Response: 4681175.3 gal
